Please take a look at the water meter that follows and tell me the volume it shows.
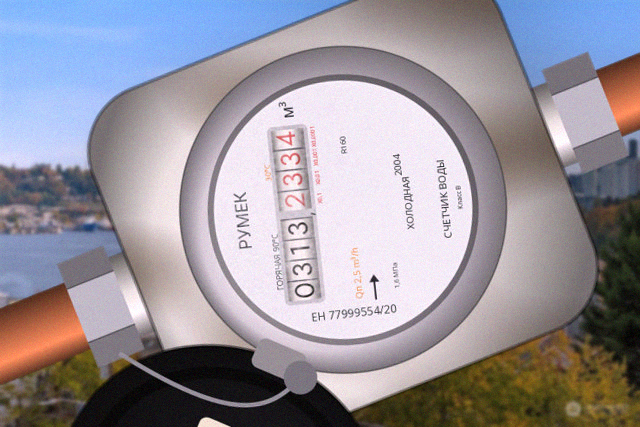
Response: 313.2334 m³
